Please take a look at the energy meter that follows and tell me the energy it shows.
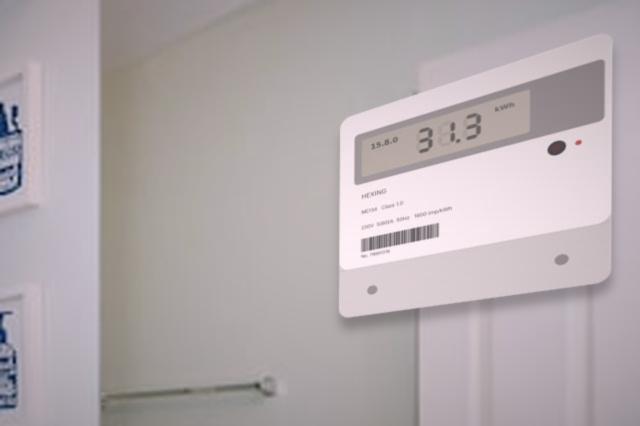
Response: 31.3 kWh
